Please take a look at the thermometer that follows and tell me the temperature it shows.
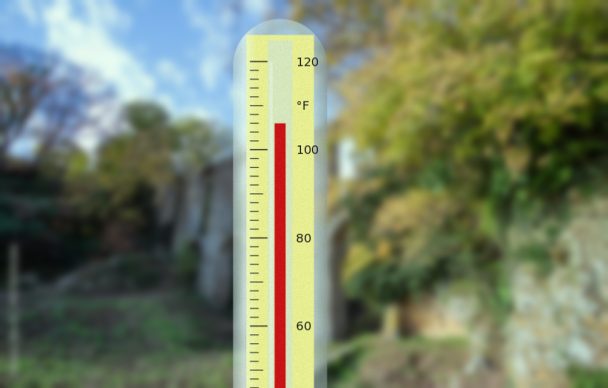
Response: 106 °F
